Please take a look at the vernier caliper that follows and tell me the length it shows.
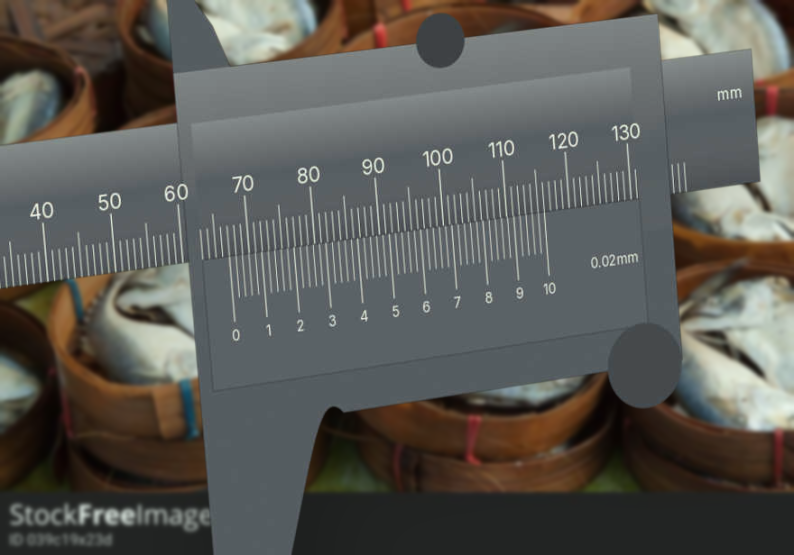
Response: 67.0 mm
